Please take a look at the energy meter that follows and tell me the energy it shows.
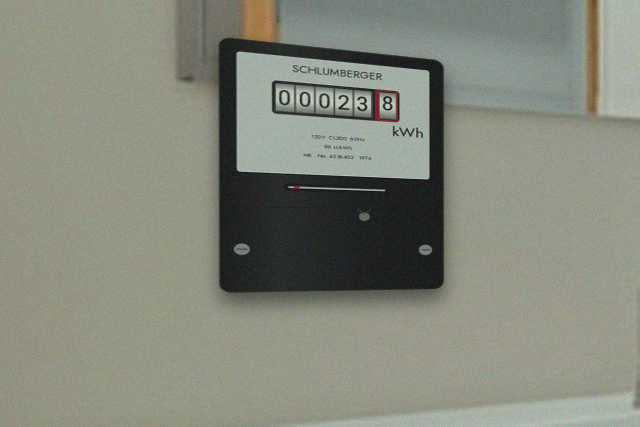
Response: 23.8 kWh
